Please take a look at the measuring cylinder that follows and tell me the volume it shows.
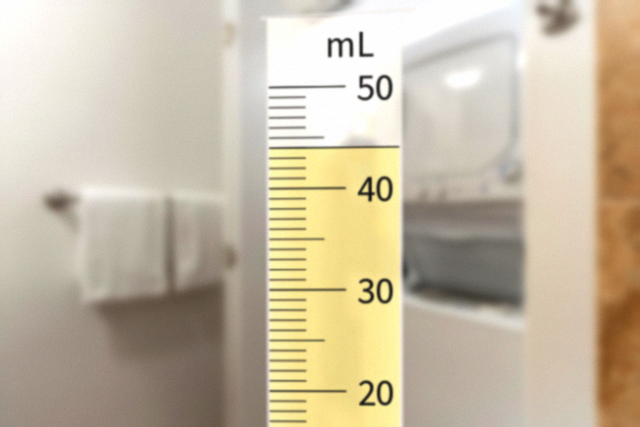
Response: 44 mL
